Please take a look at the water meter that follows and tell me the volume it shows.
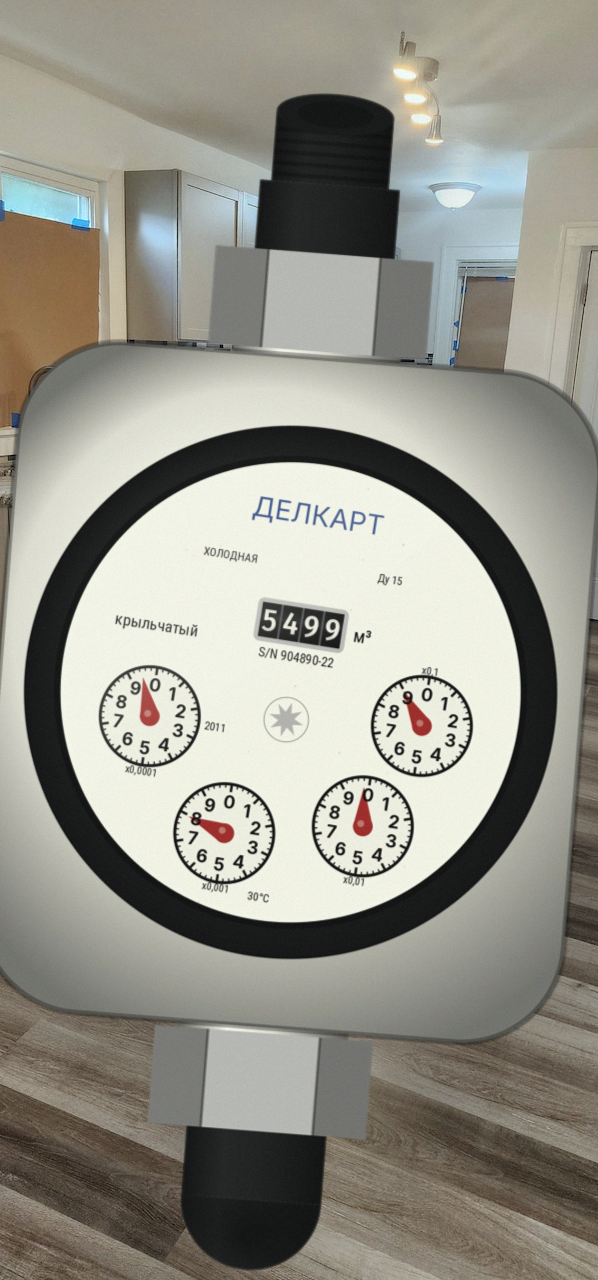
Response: 5499.8979 m³
